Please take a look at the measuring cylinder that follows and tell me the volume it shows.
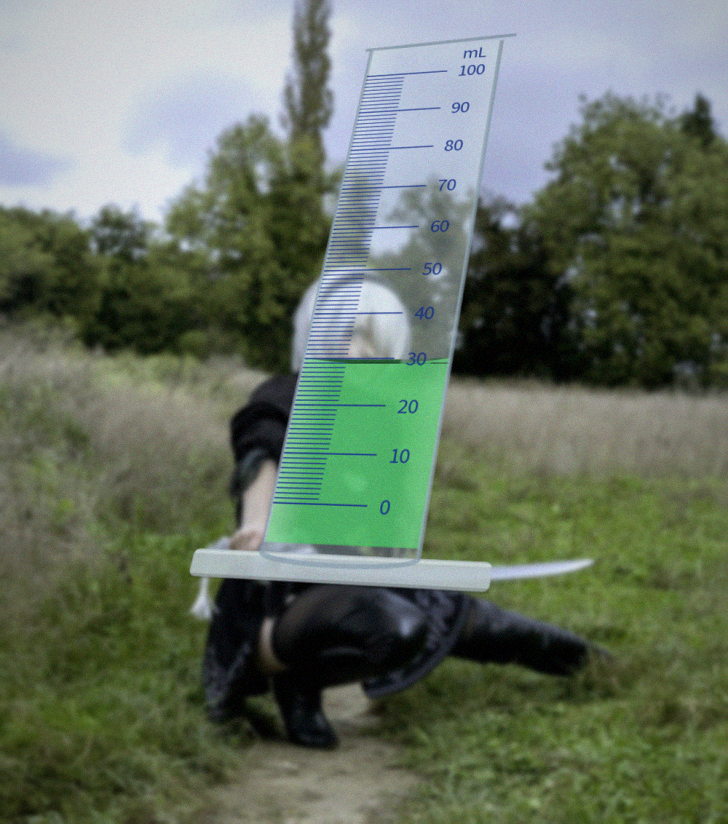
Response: 29 mL
